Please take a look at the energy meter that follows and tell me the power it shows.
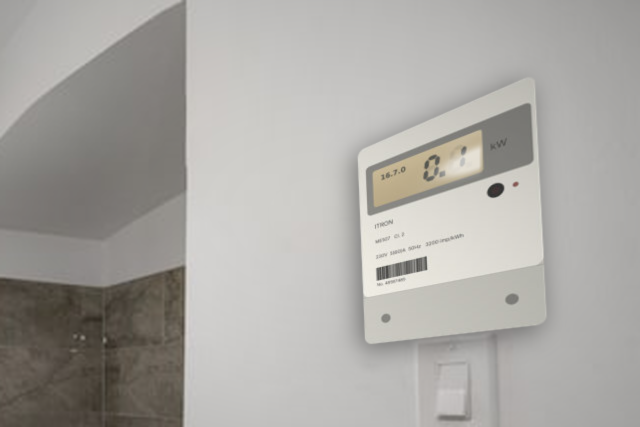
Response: 0.1 kW
